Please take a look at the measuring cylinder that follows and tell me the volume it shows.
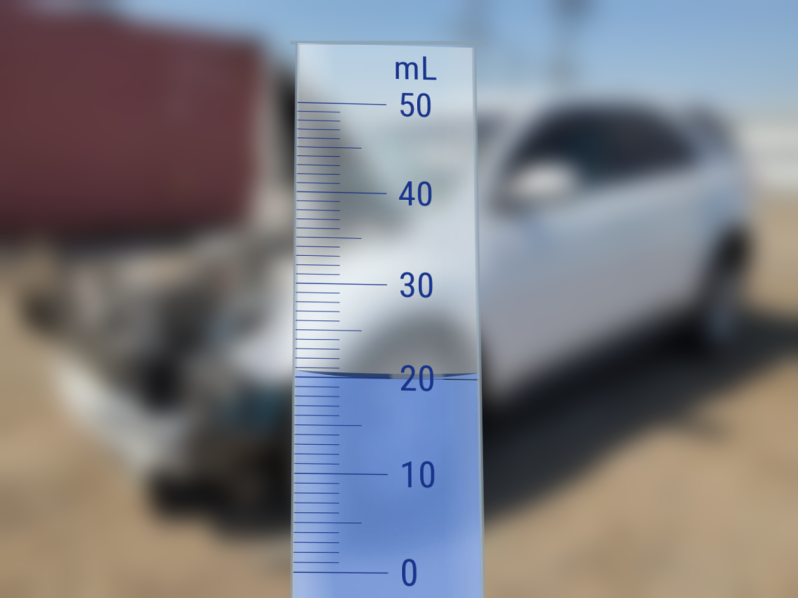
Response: 20 mL
